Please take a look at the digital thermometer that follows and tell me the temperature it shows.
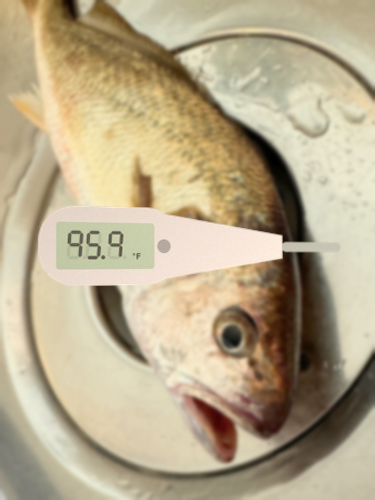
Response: 95.9 °F
